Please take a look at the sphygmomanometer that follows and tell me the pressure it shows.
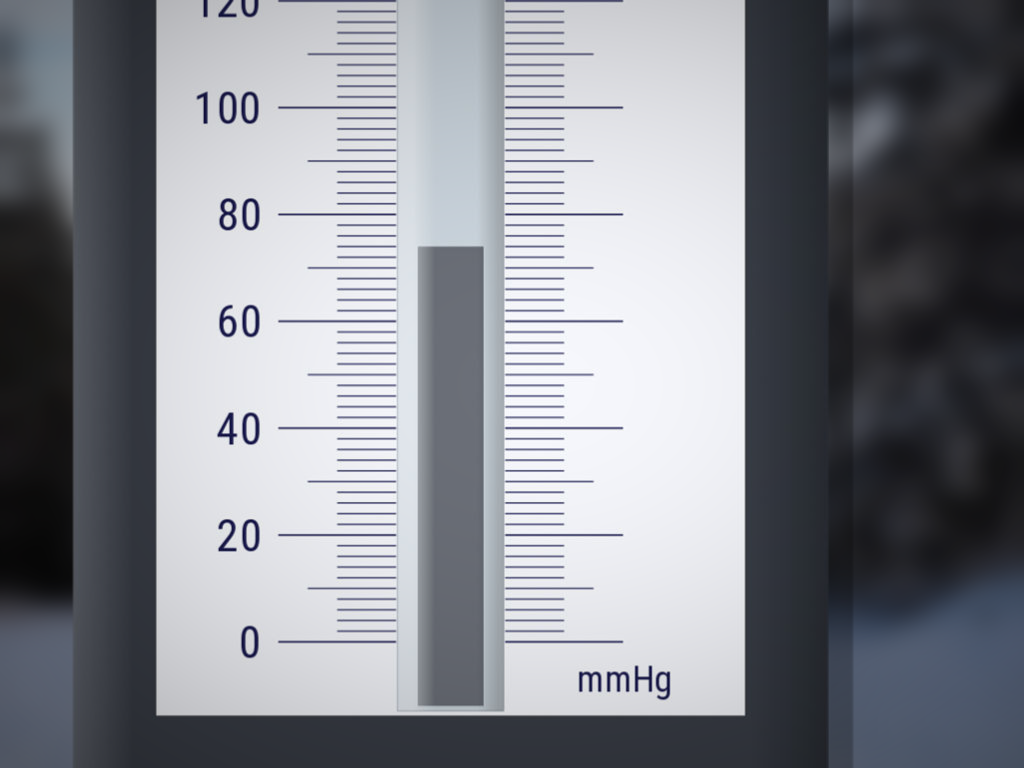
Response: 74 mmHg
